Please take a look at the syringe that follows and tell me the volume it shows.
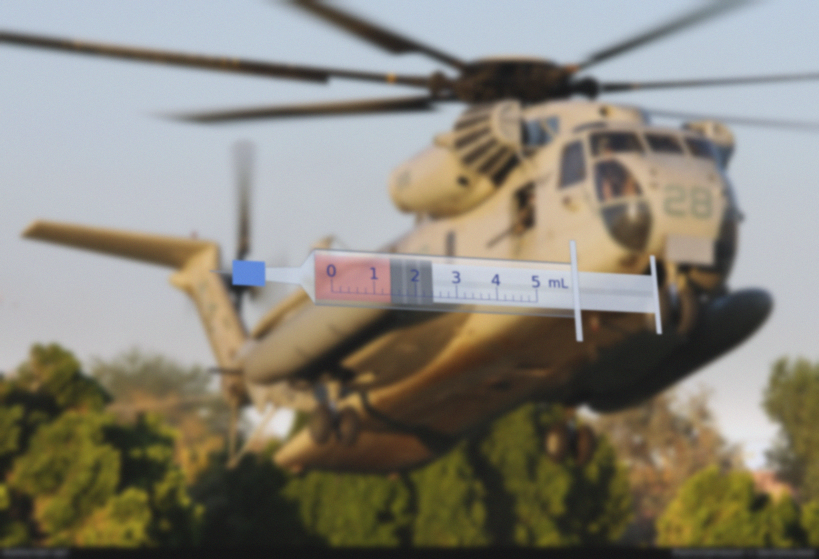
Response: 1.4 mL
